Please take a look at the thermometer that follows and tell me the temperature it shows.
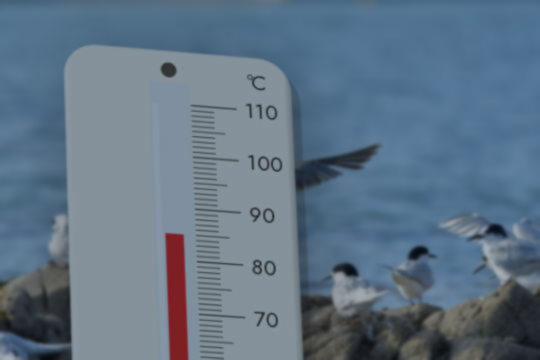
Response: 85 °C
